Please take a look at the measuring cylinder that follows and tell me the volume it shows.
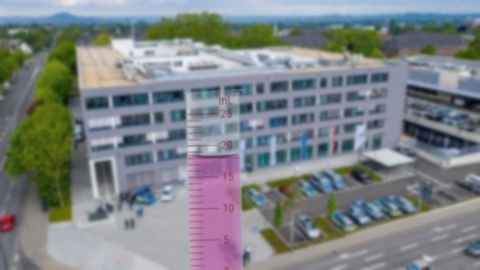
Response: 18 mL
